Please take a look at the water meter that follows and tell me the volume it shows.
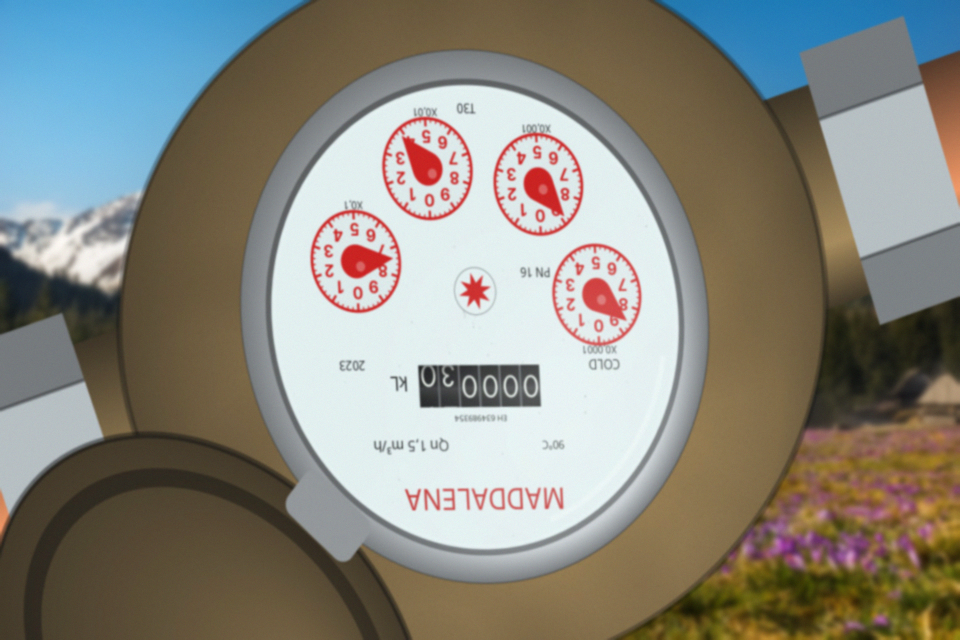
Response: 29.7388 kL
